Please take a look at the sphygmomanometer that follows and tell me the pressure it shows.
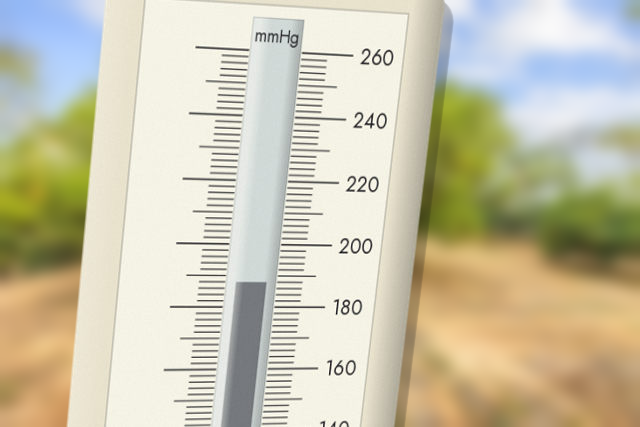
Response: 188 mmHg
